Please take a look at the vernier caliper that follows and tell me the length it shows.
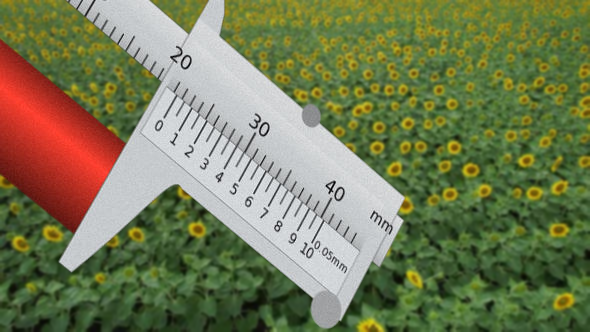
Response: 21.4 mm
